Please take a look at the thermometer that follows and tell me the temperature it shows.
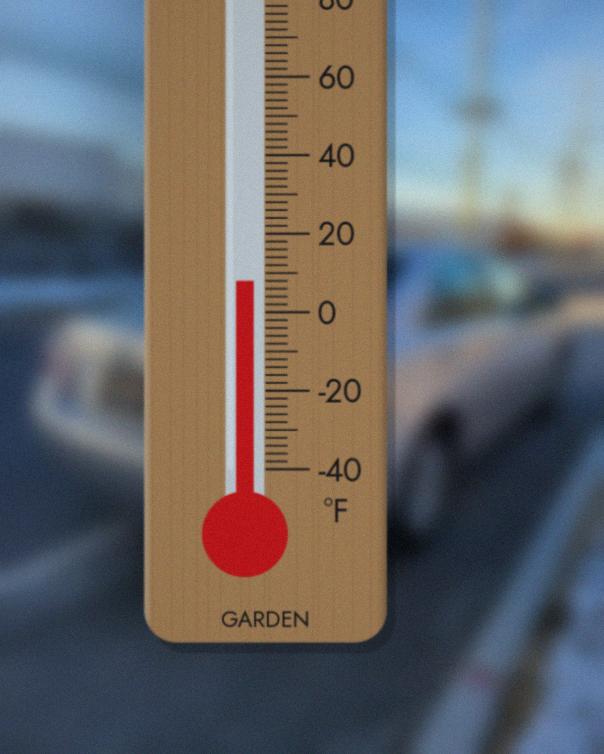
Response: 8 °F
